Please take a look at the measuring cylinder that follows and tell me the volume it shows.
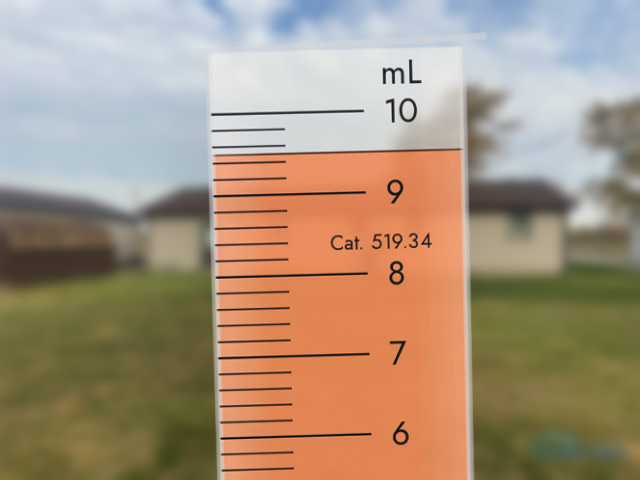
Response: 9.5 mL
